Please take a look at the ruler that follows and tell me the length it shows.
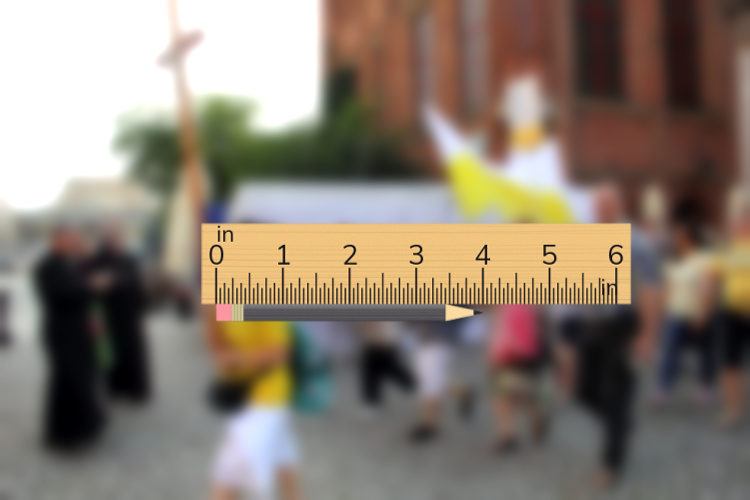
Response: 4 in
